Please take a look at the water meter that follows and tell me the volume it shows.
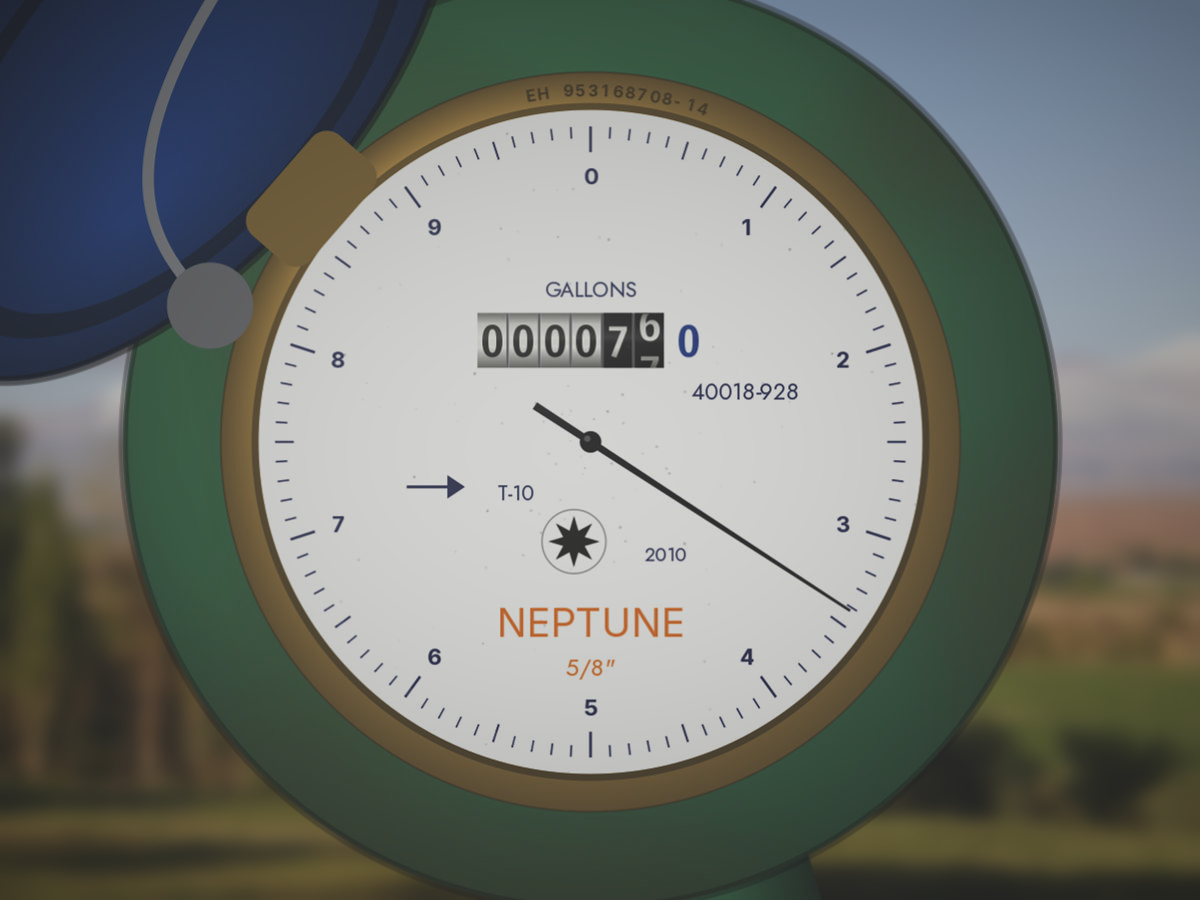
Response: 763.4 gal
